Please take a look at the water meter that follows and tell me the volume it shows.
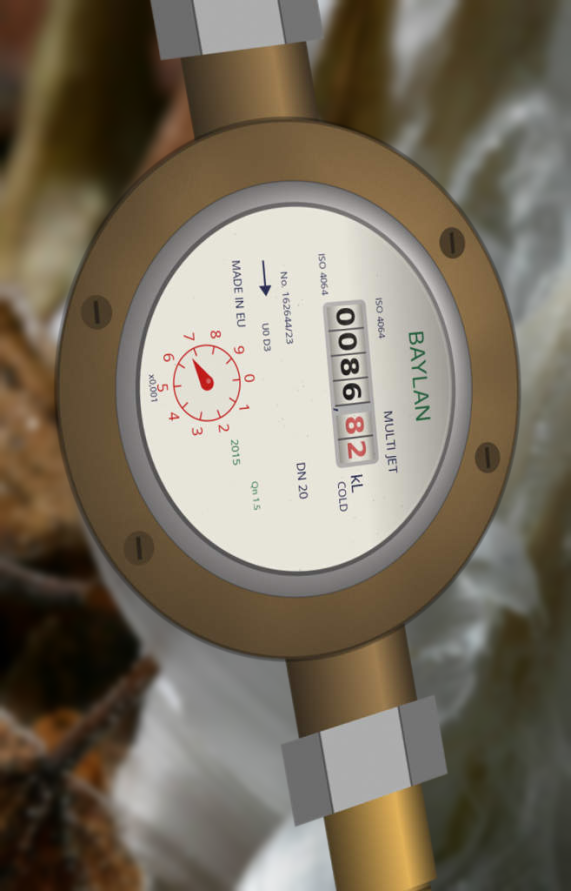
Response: 86.826 kL
